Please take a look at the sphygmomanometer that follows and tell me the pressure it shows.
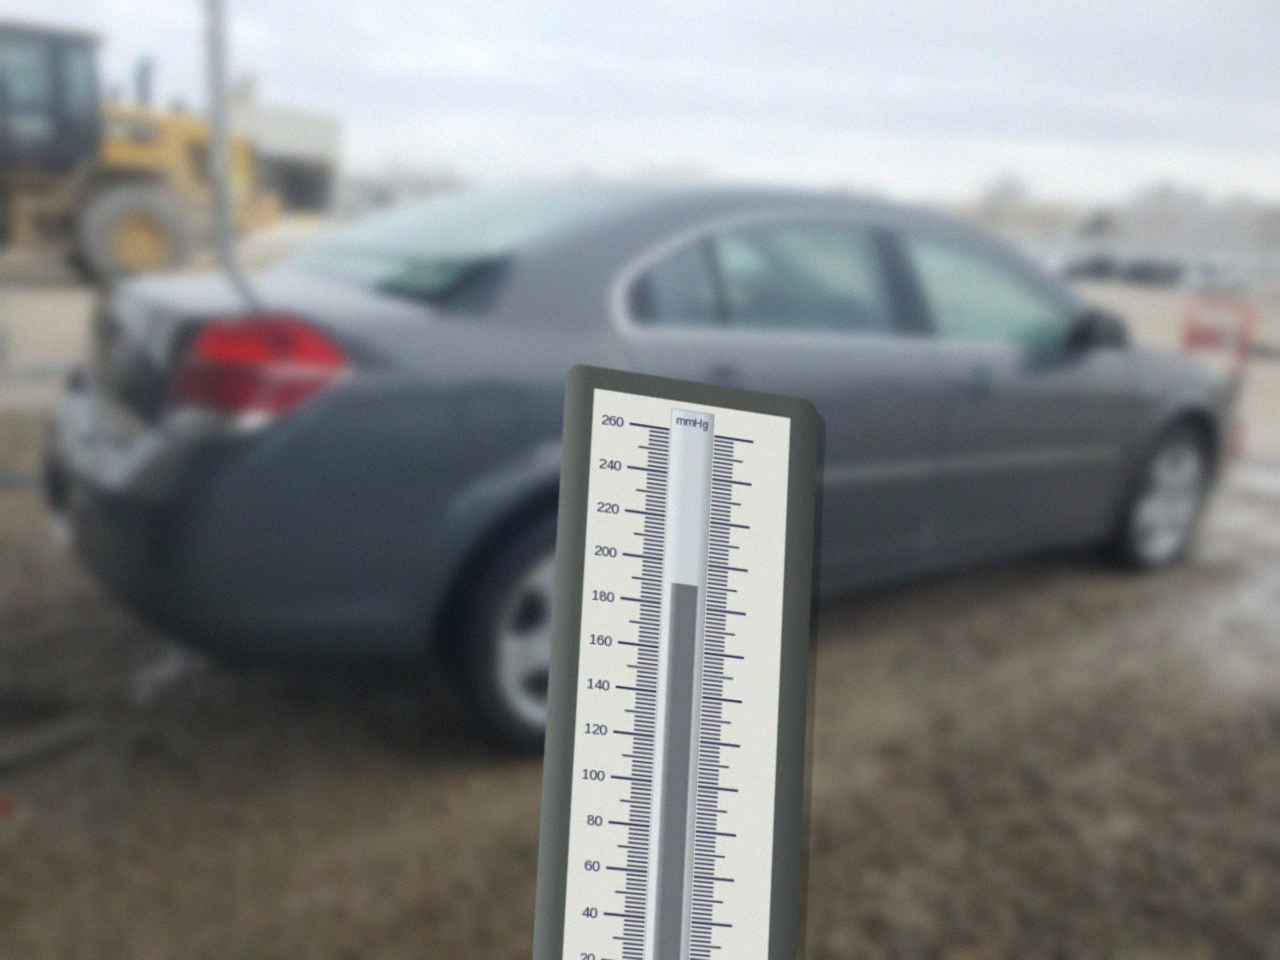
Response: 190 mmHg
